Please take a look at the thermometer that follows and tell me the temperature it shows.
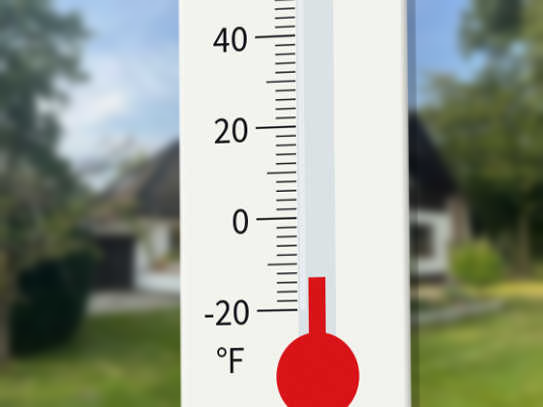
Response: -13 °F
